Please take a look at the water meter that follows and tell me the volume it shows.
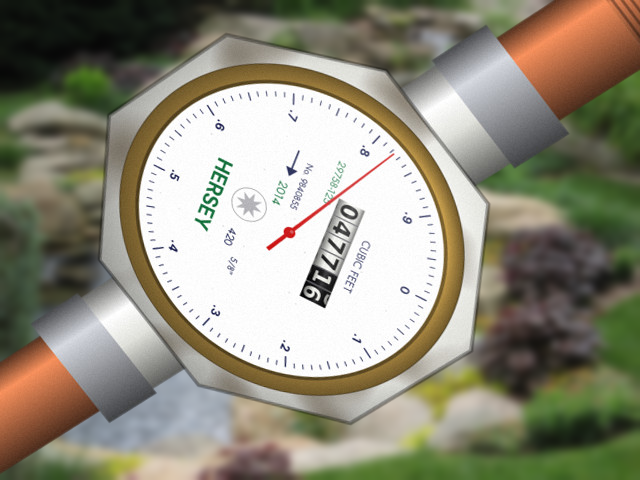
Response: 47715.82 ft³
